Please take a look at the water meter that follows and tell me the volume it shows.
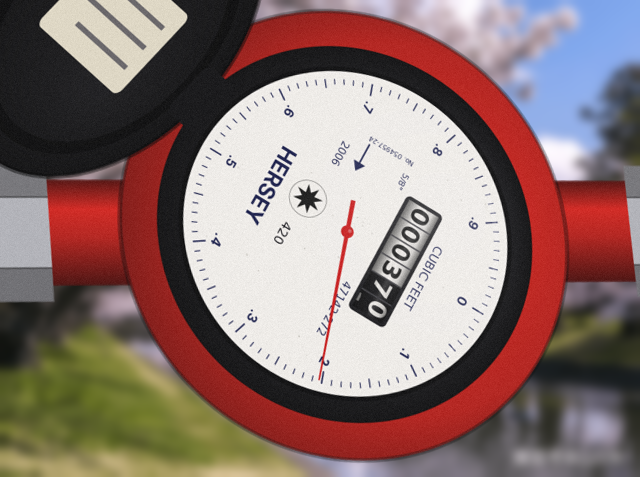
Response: 370.20 ft³
